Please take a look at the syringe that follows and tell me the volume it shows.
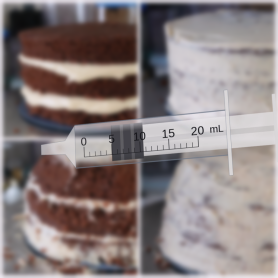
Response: 5 mL
